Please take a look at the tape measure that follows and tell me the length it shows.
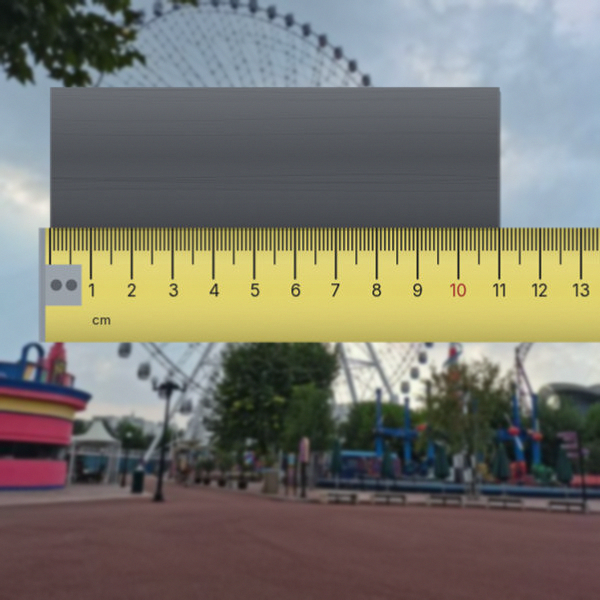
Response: 11 cm
